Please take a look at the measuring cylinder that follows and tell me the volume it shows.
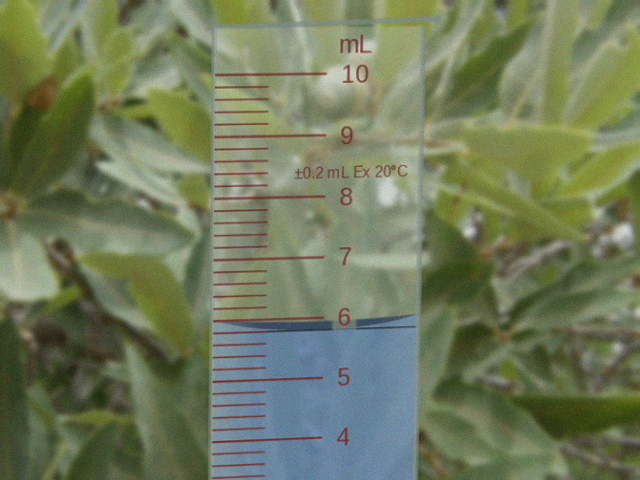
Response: 5.8 mL
